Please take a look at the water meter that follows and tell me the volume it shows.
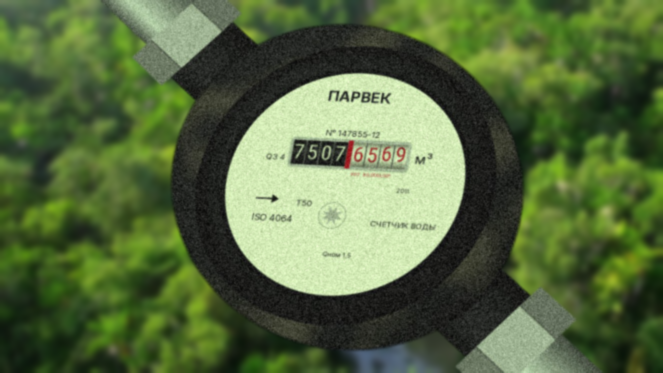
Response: 7507.6569 m³
